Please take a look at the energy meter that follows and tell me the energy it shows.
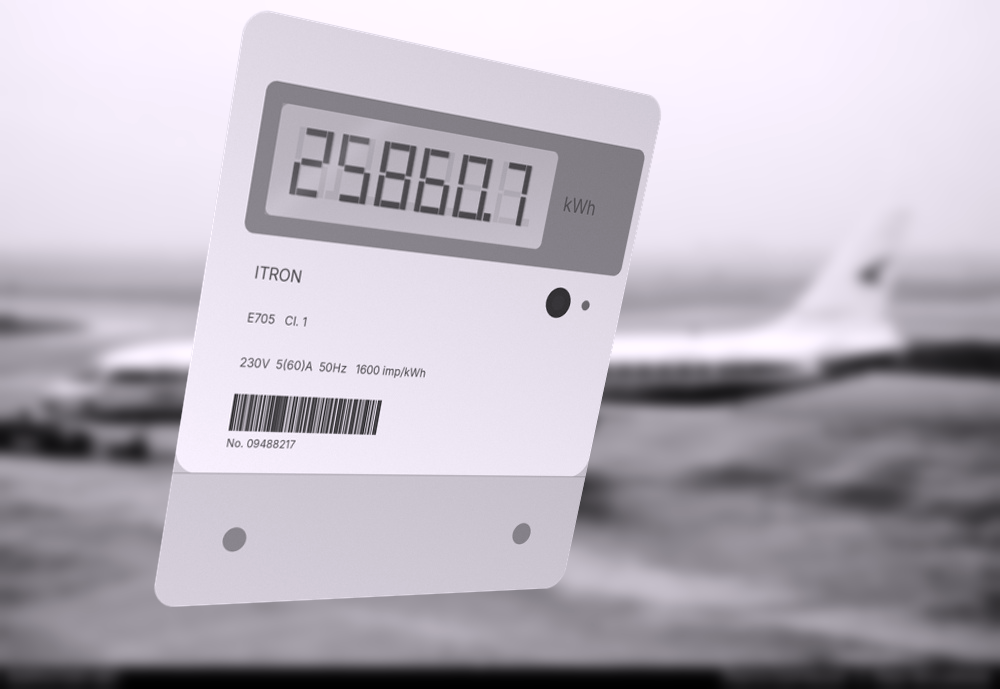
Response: 25860.7 kWh
